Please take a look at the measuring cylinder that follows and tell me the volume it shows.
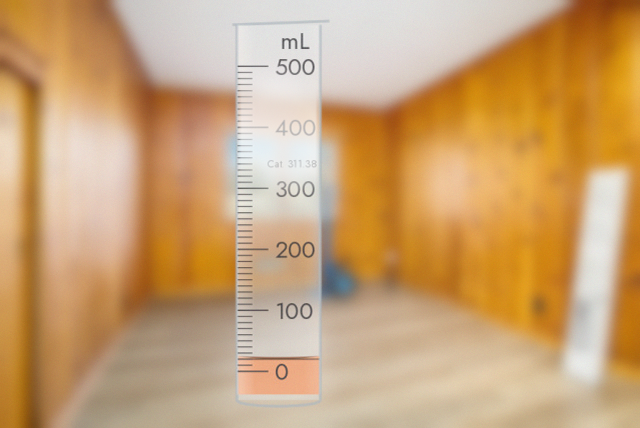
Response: 20 mL
